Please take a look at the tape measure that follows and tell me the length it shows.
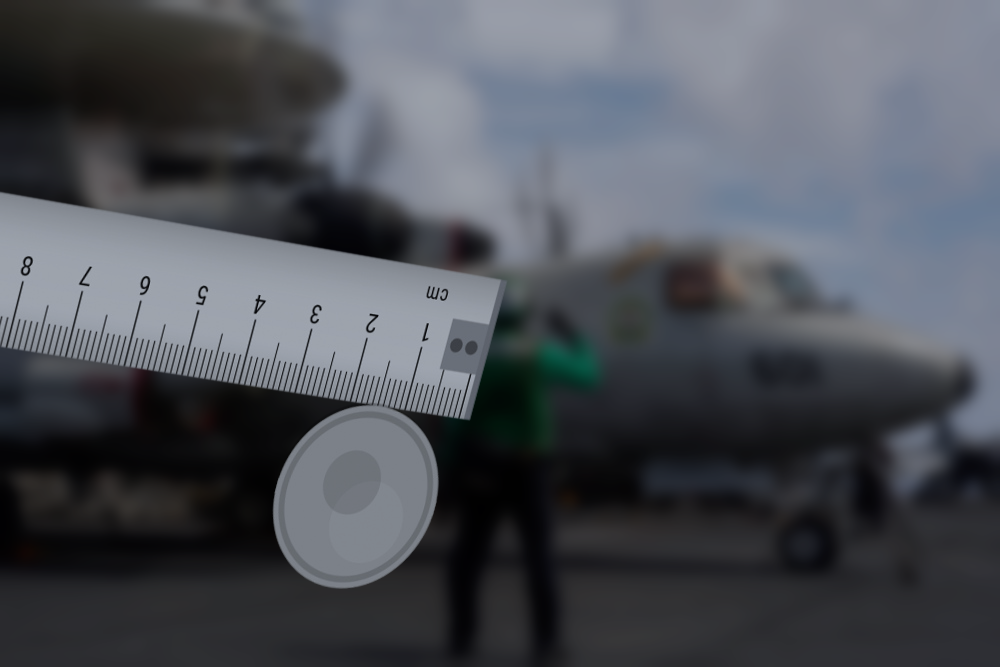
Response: 2.9 cm
